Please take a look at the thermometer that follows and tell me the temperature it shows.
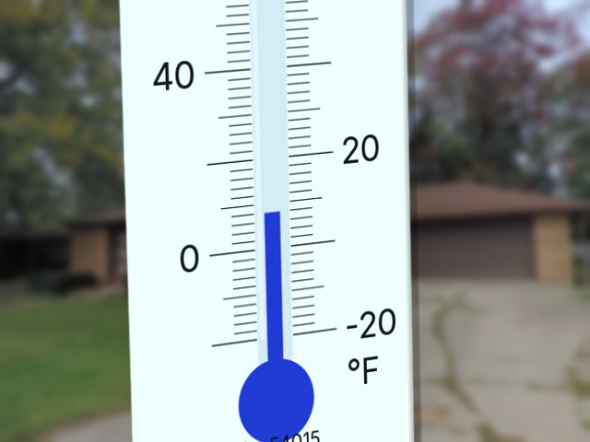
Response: 8 °F
